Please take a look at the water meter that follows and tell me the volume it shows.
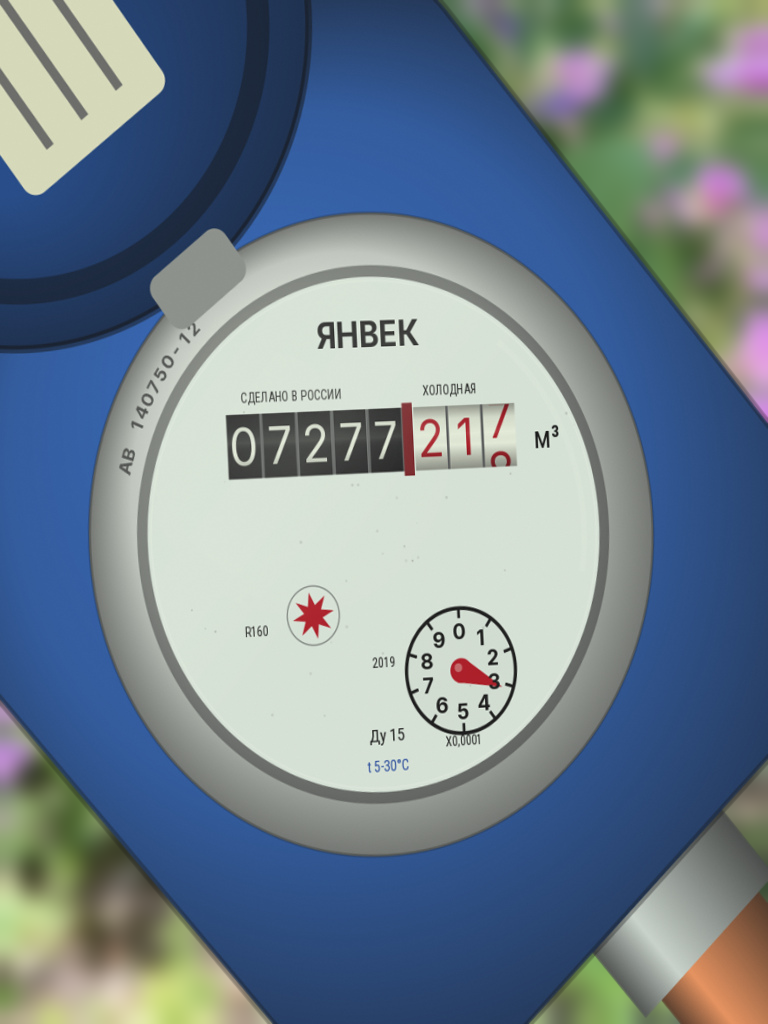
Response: 7277.2173 m³
